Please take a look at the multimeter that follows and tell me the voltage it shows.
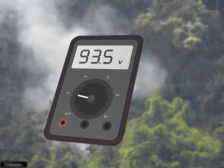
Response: 93.5 V
